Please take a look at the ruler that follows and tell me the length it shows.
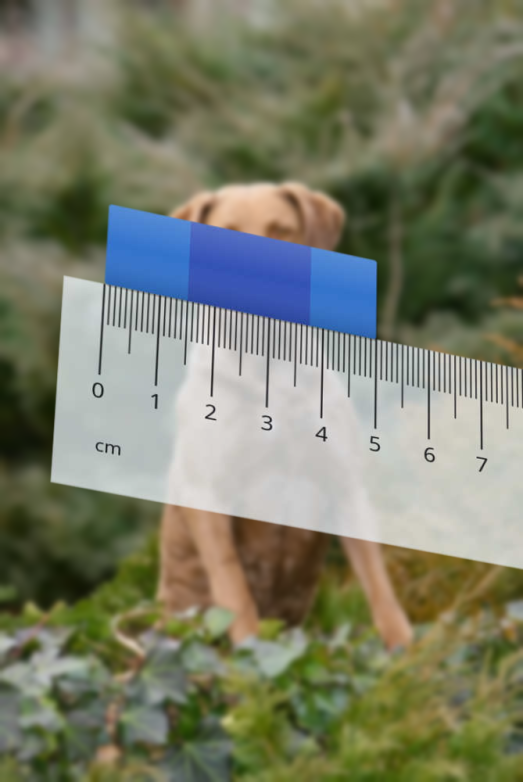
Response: 5 cm
